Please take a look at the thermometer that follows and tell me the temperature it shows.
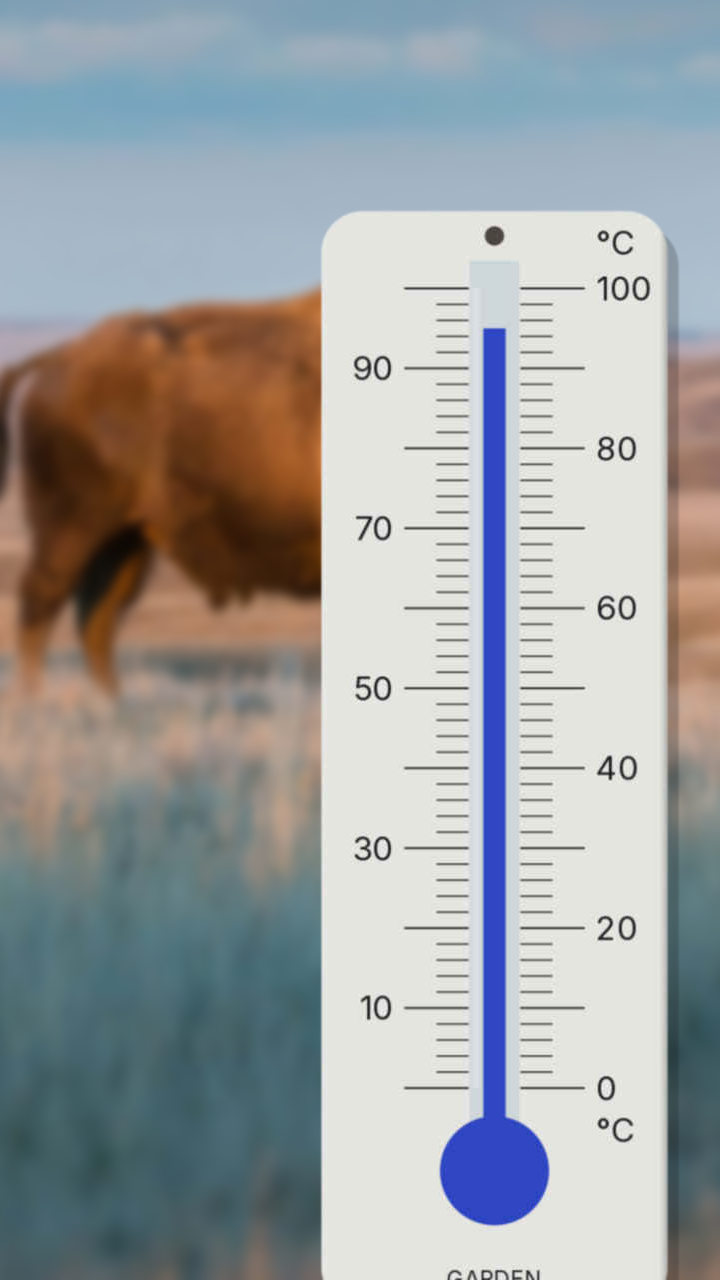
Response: 95 °C
